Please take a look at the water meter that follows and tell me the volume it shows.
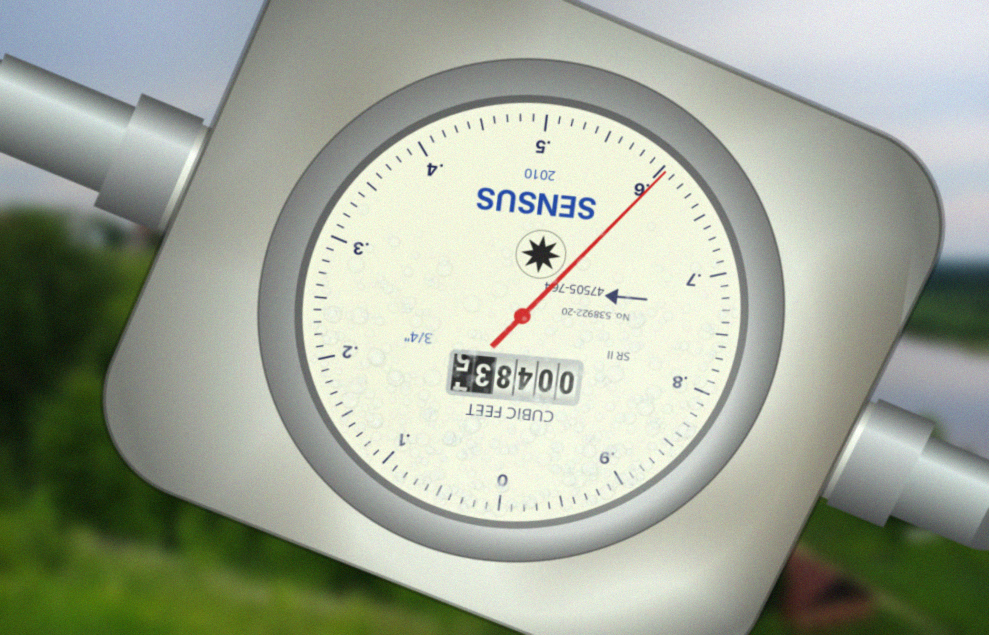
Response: 4834.60 ft³
